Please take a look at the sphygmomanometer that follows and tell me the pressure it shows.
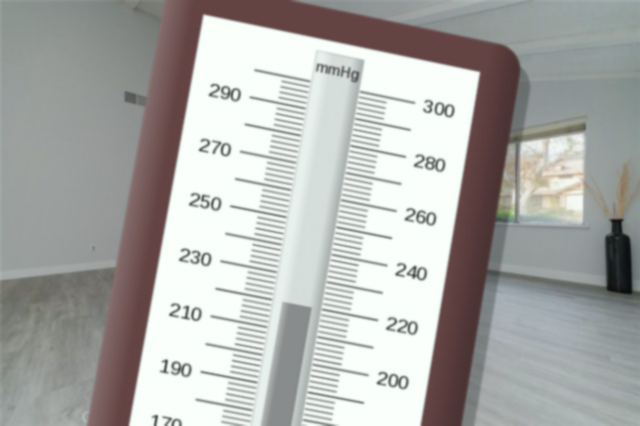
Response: 220 mmHg
